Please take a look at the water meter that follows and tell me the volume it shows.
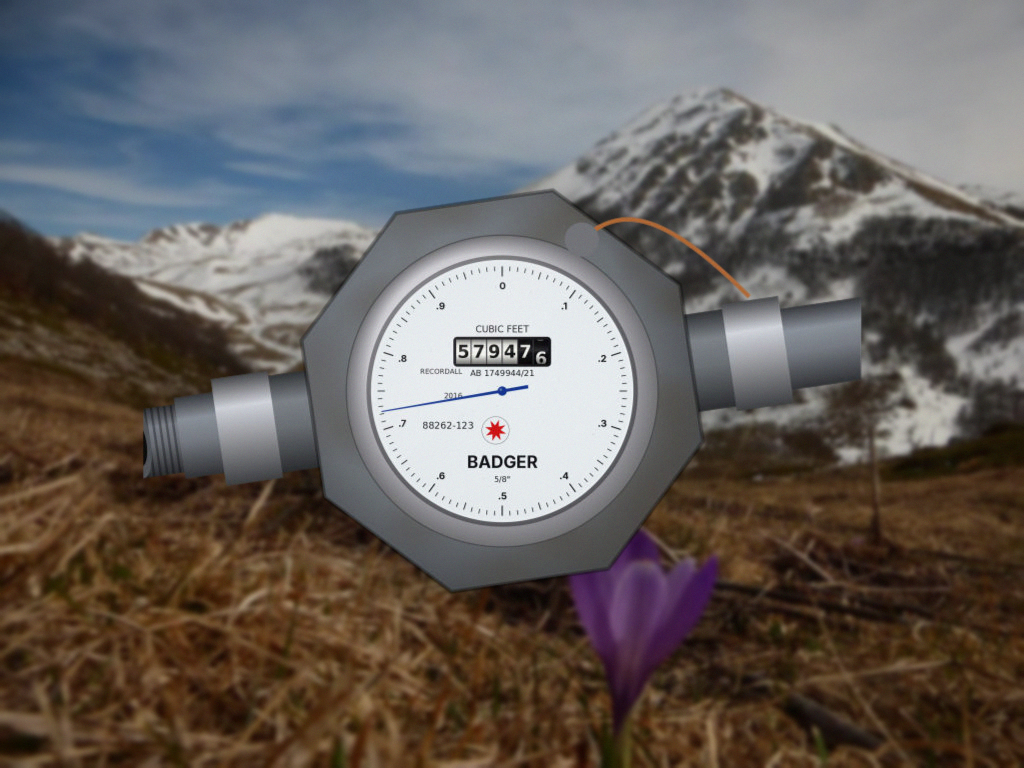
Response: 579475.72 ft³
